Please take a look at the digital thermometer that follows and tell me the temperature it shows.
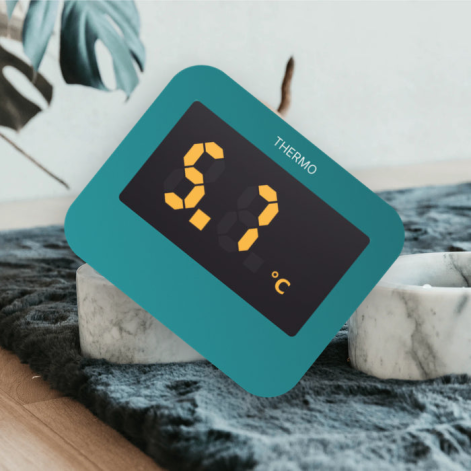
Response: 5.7 °C
